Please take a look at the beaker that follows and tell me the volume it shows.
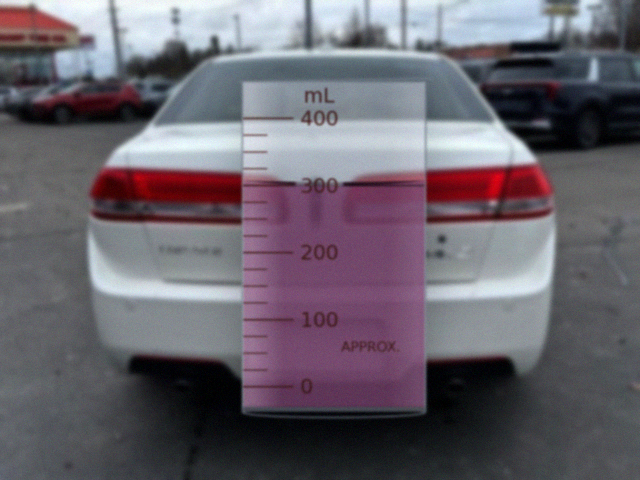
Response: 300 mL
